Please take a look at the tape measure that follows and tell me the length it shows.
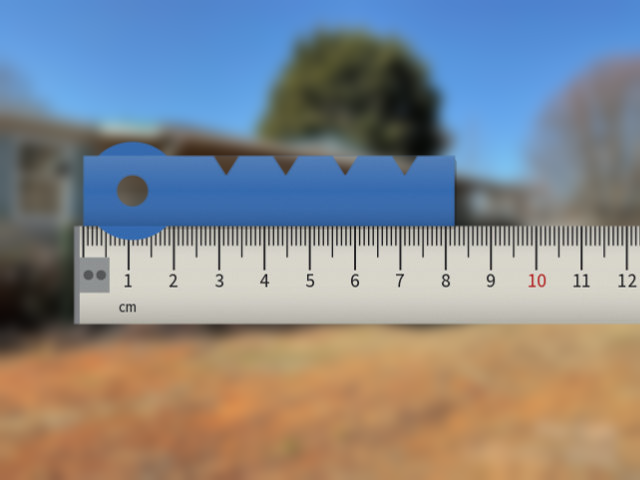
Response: 8.2 cm
